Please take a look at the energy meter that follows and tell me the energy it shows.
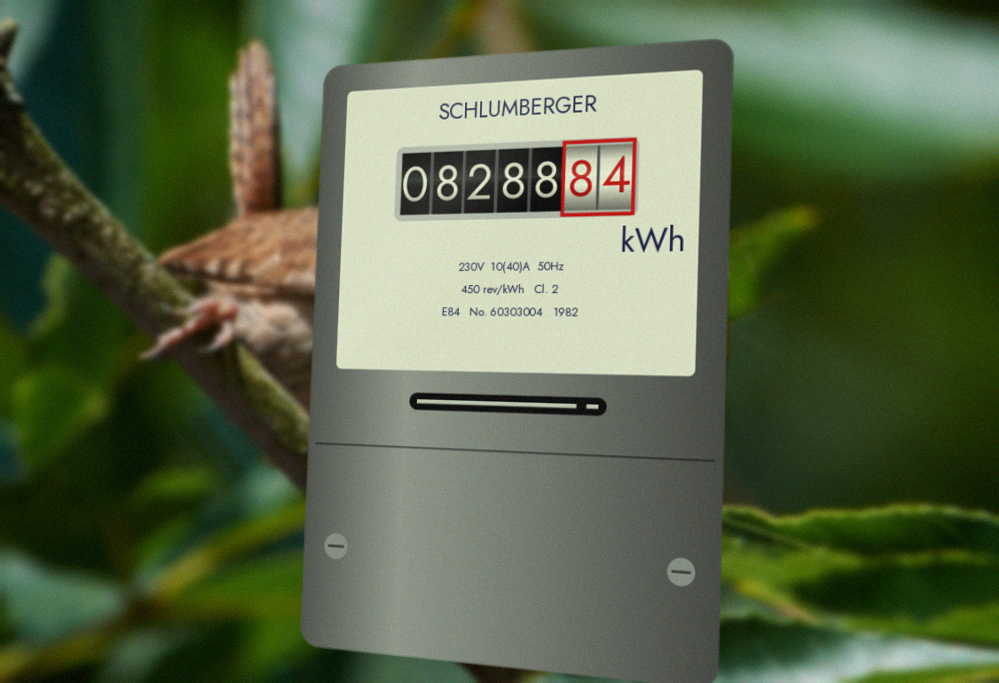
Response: 8288.84 kWh
